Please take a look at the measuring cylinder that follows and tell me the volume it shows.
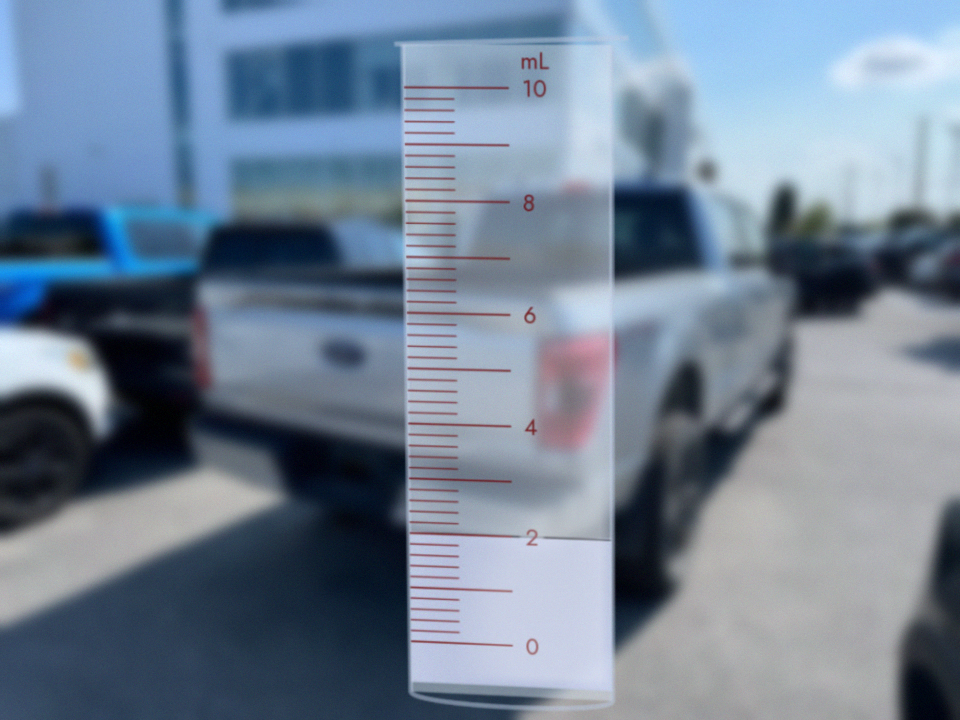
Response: 2 mL
